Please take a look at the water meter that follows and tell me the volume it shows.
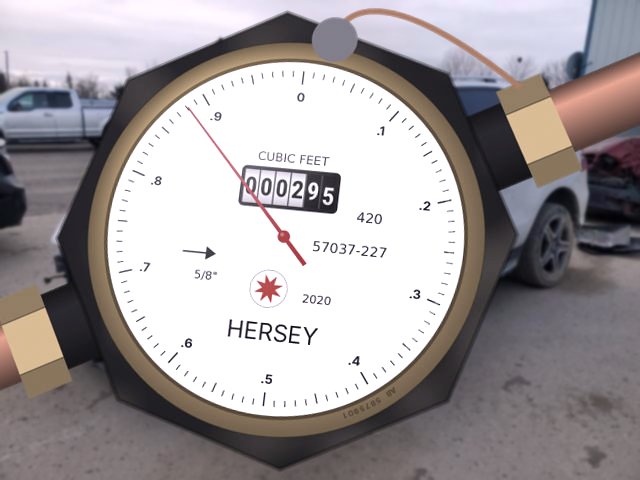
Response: 294.88 ft³
